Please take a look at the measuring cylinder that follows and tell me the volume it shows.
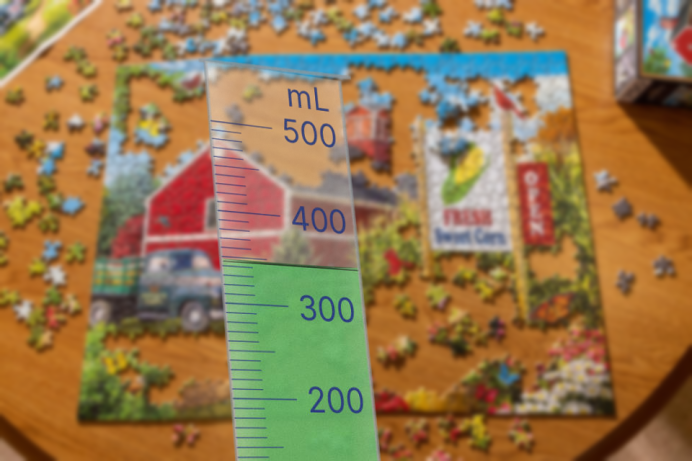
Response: 345 mL
